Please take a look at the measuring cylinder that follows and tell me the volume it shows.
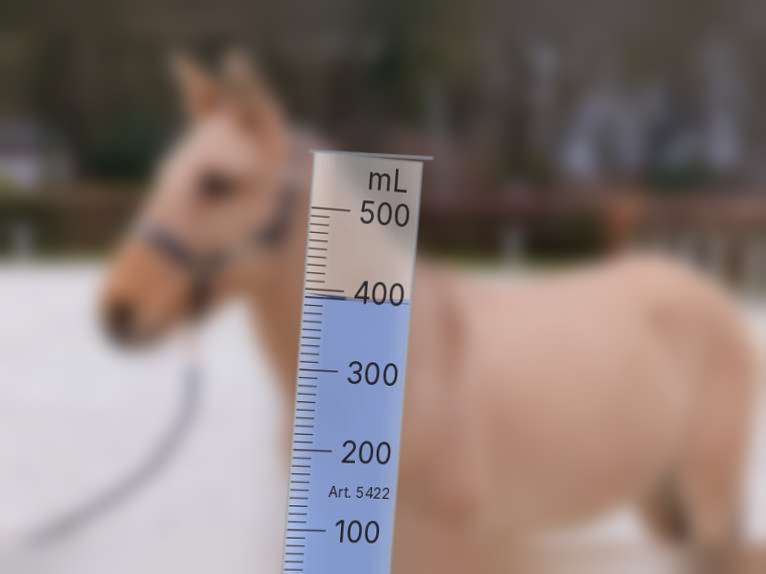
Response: 390 mL
